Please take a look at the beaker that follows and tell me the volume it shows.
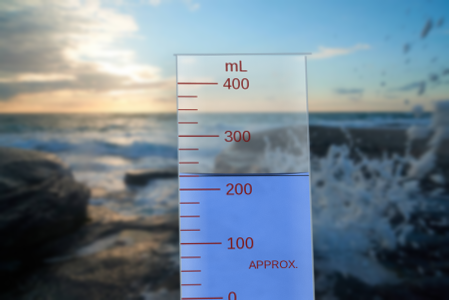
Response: 225 mL
